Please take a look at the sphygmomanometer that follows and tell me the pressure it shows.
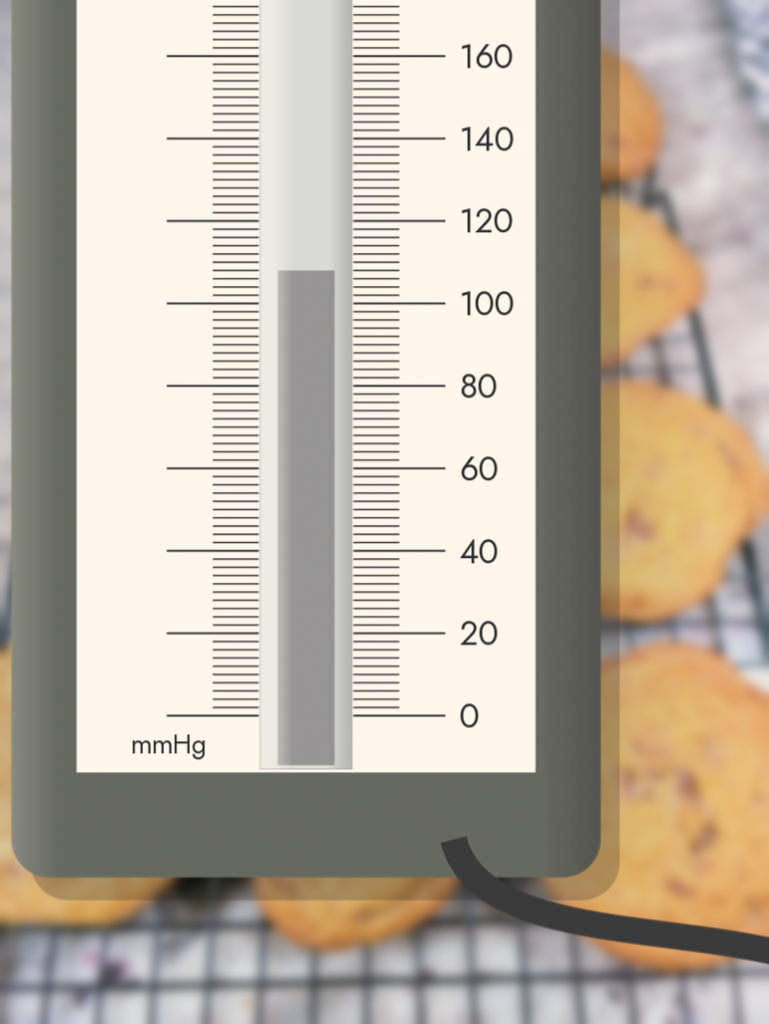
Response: 108 mmHg
